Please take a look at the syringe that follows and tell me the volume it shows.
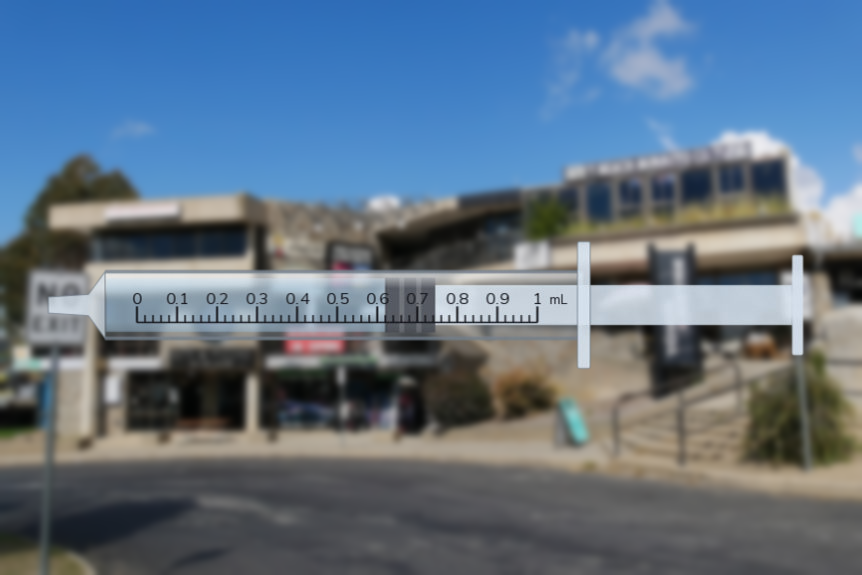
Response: 0.62 mL
